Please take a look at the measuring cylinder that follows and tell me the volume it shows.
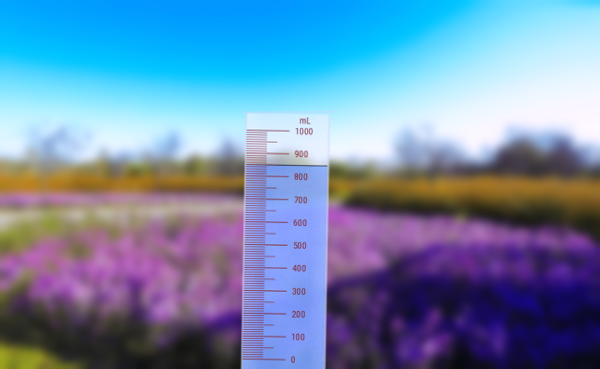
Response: 850 mL
